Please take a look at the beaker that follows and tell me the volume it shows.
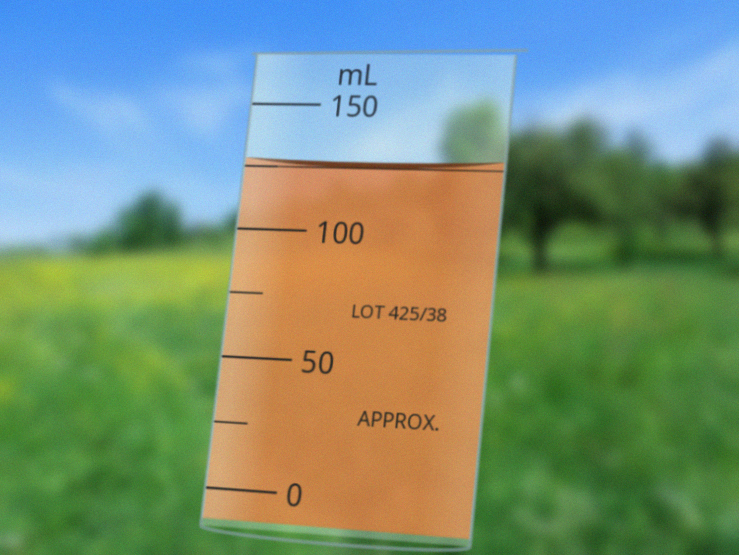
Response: 125 mL
